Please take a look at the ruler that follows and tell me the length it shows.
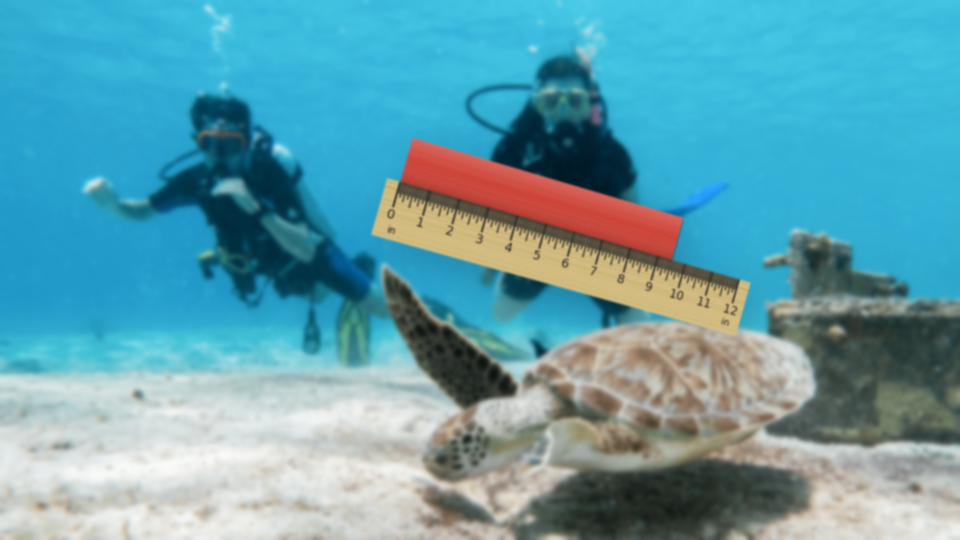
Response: 9.5 in
